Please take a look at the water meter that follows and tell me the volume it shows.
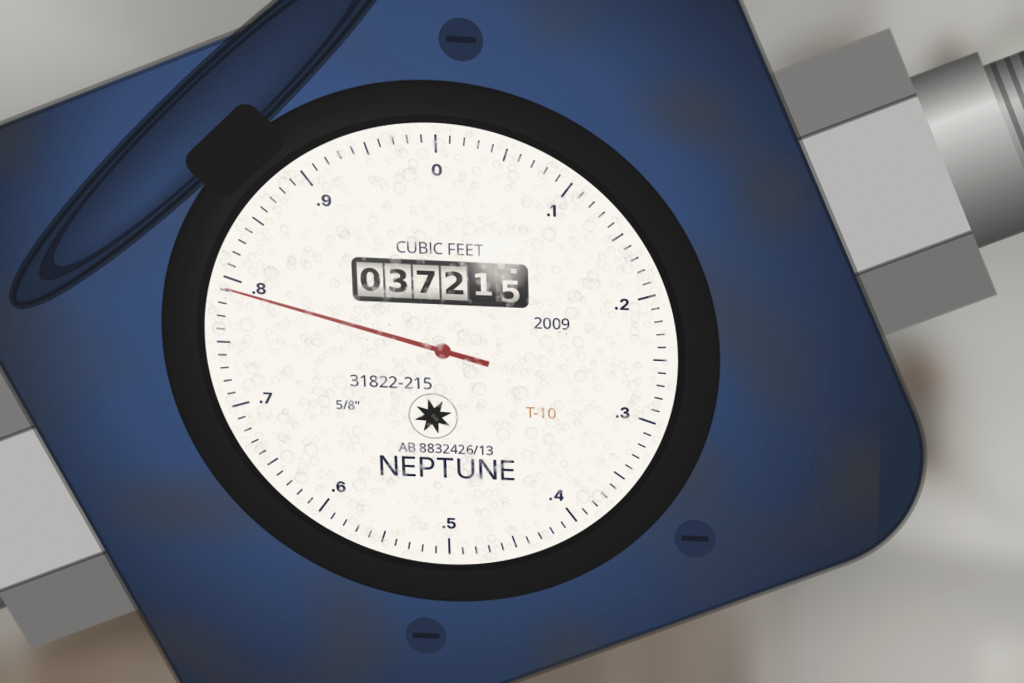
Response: 37214.79 ft³
